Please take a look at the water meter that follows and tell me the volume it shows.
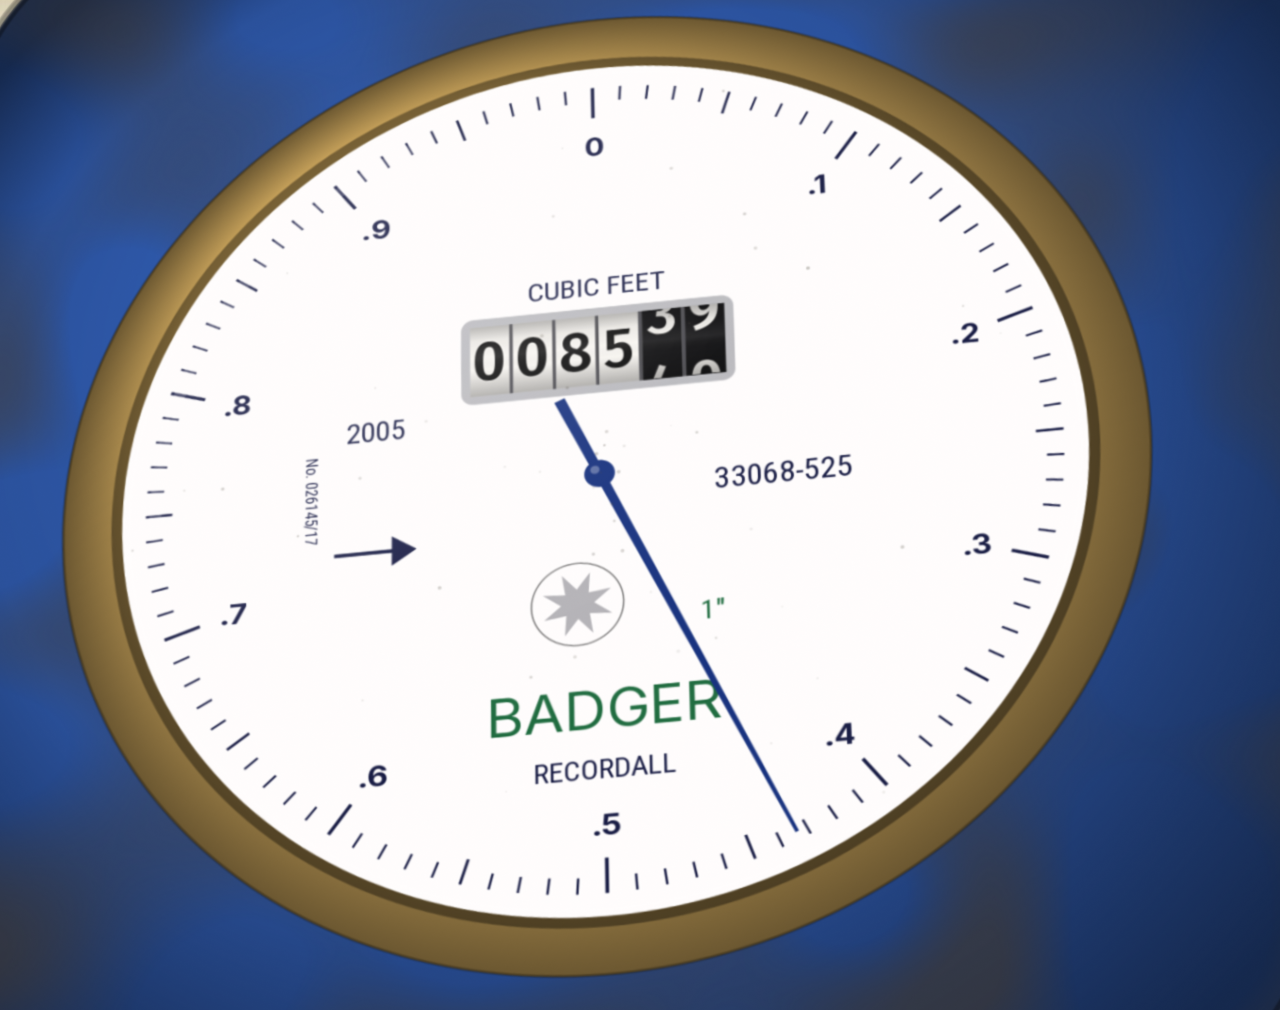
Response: 8539.43 ft³
